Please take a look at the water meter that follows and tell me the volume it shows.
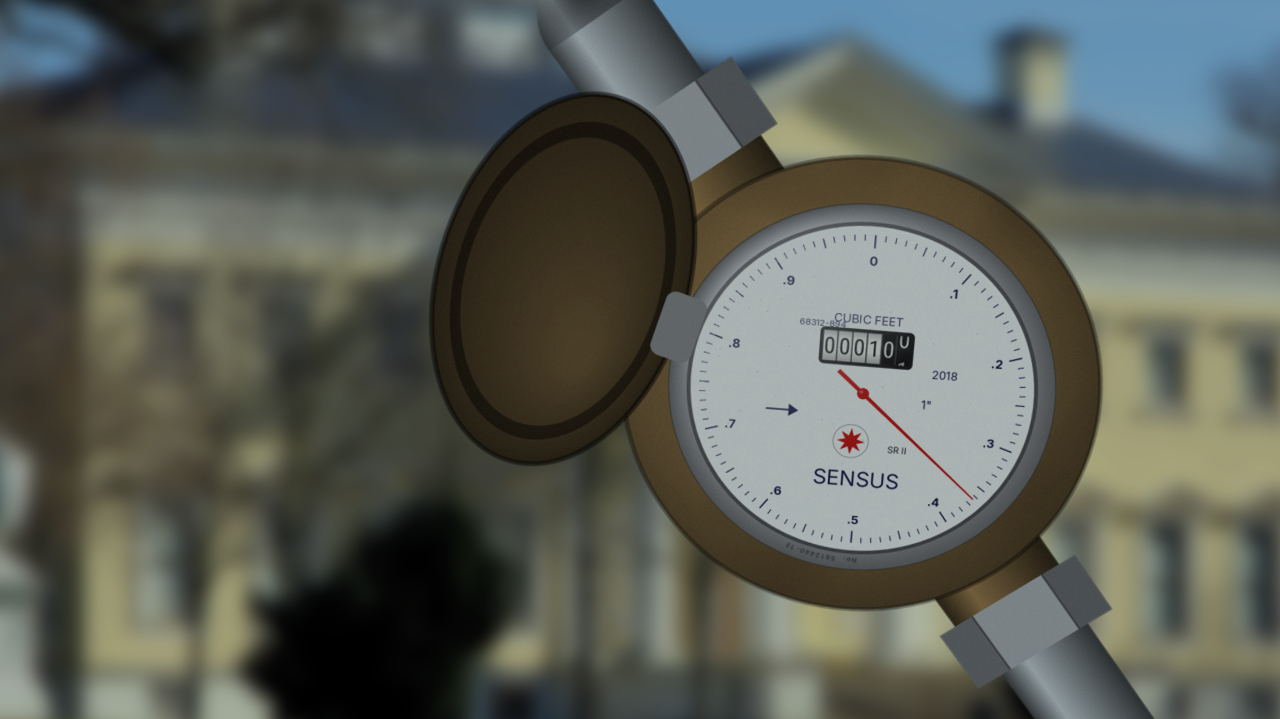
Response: 100.36 ft³
